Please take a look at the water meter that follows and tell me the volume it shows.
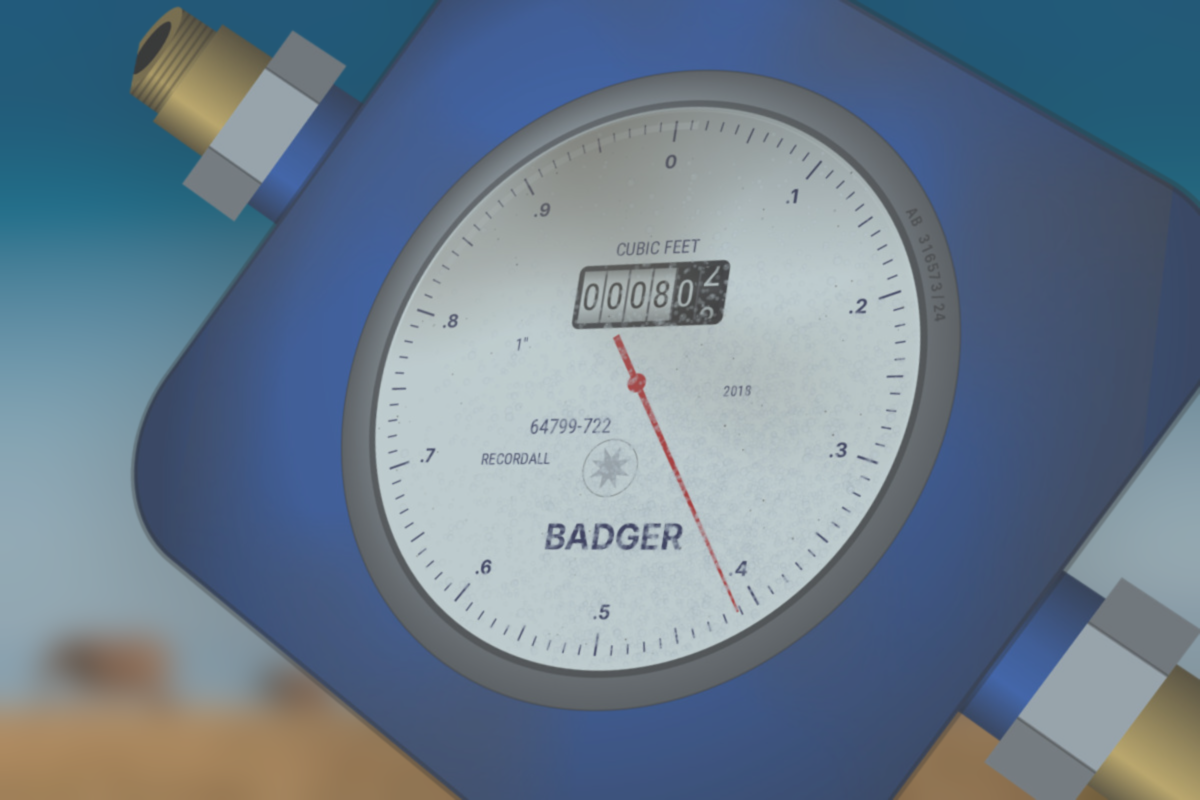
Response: 802.41 ft³
